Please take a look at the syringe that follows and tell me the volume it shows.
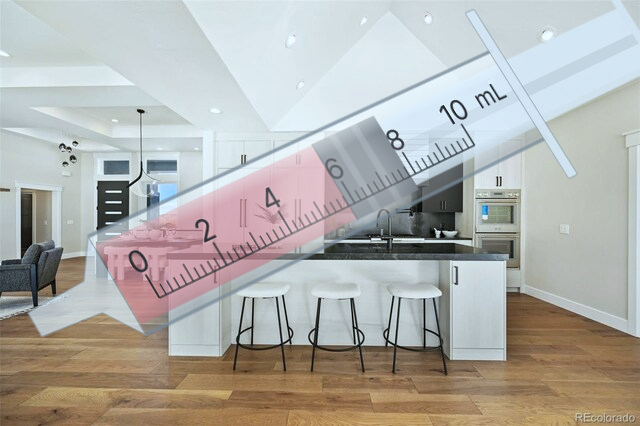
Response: 5.8 mL
